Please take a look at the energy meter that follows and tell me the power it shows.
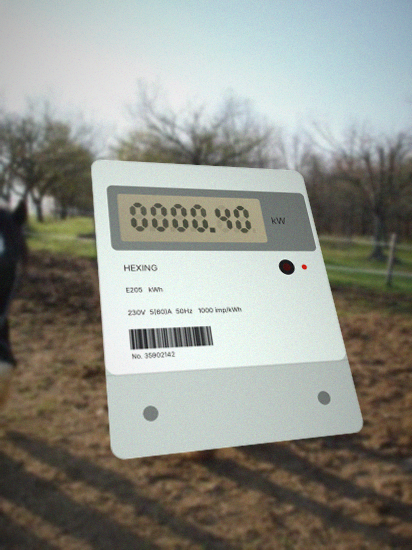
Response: 0.40 kW
